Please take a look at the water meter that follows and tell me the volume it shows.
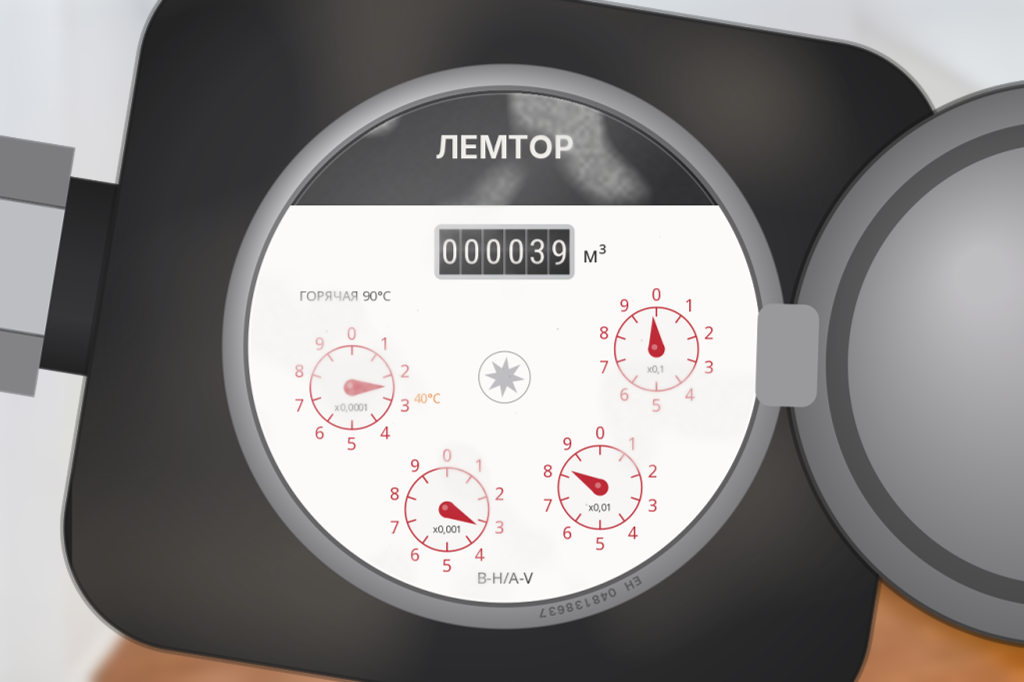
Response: 38.9832 m³
